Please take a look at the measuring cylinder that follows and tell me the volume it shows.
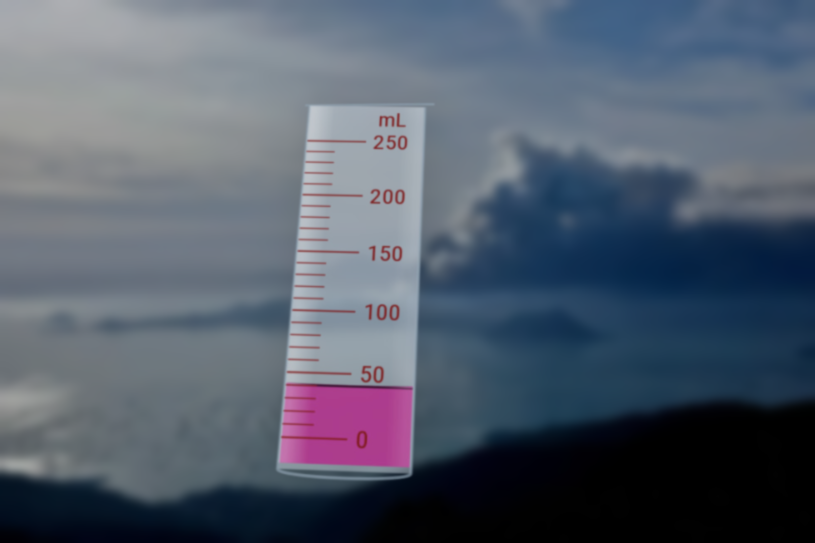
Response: 40 mL
